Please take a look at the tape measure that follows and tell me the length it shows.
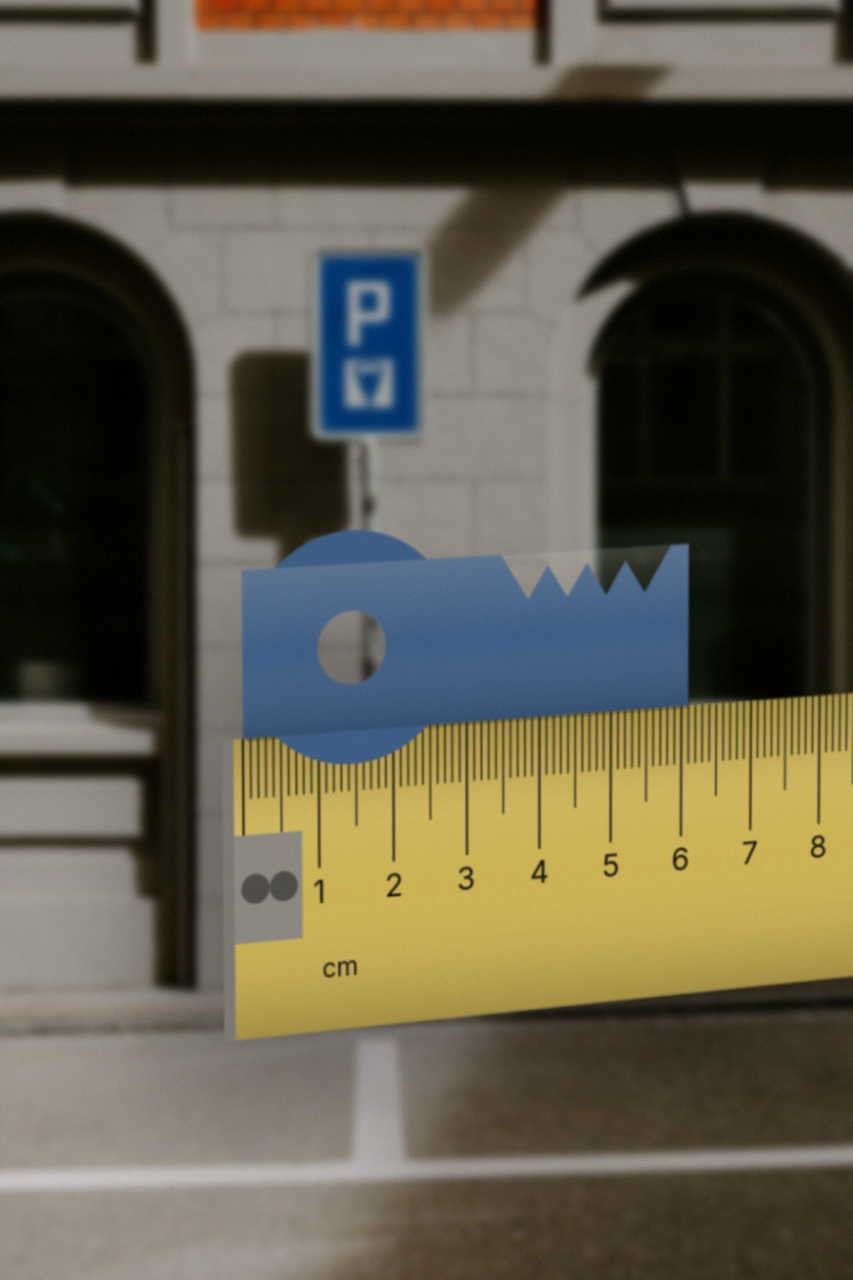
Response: 6.1 cm
